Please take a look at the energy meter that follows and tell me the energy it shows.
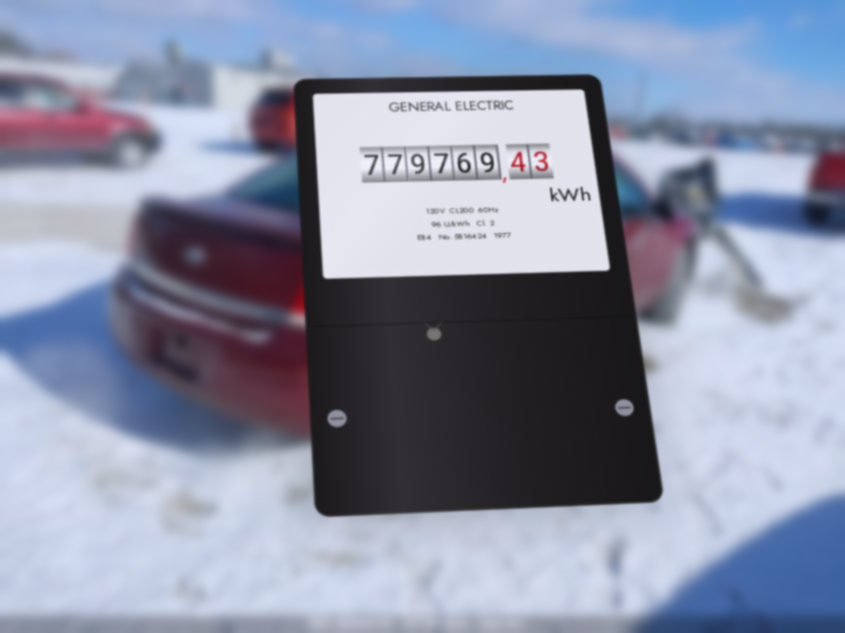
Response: 779769.43 kWh
